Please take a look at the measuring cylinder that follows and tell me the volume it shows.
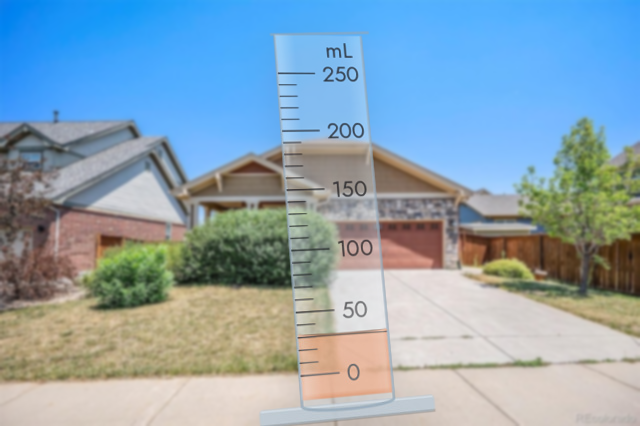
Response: 30 mL
